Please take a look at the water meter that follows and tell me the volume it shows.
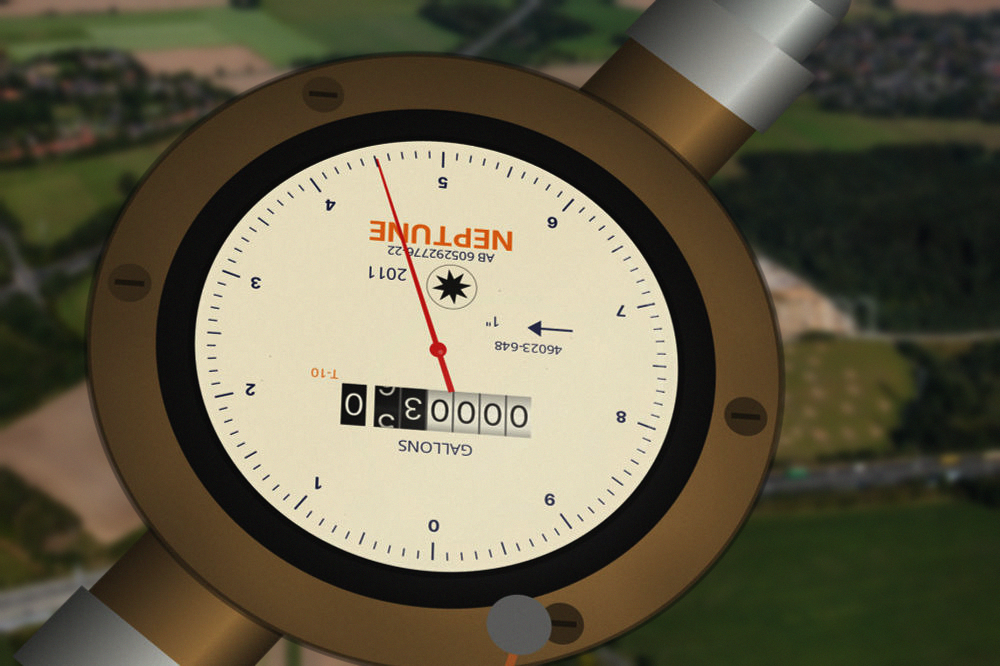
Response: 354.5 gal
